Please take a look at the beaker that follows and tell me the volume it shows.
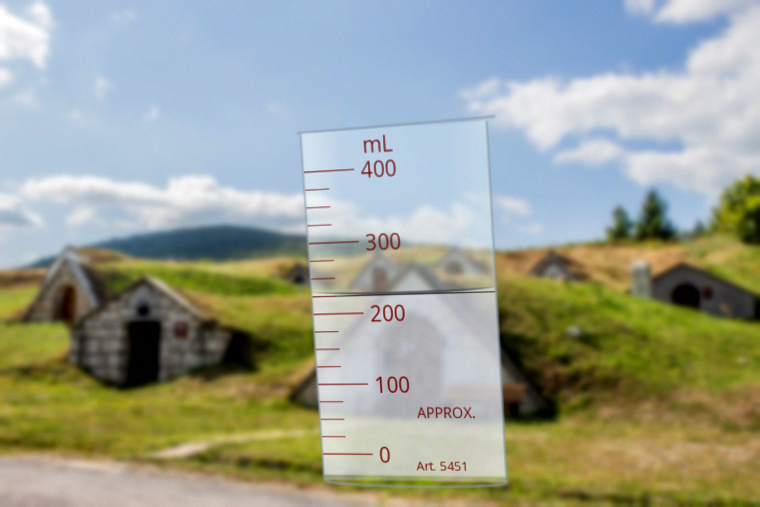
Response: 225 mL
